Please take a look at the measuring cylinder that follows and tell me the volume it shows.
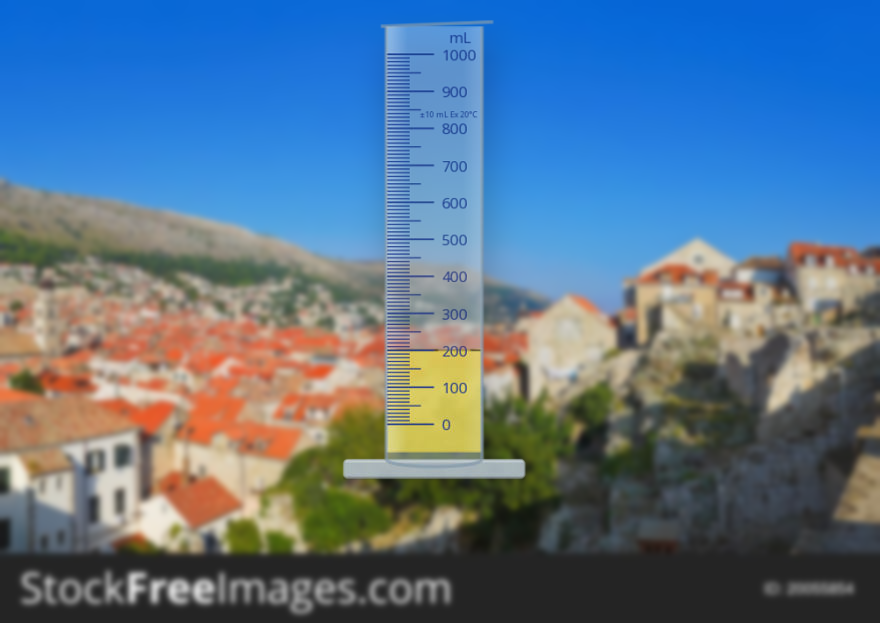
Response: 200 mL
